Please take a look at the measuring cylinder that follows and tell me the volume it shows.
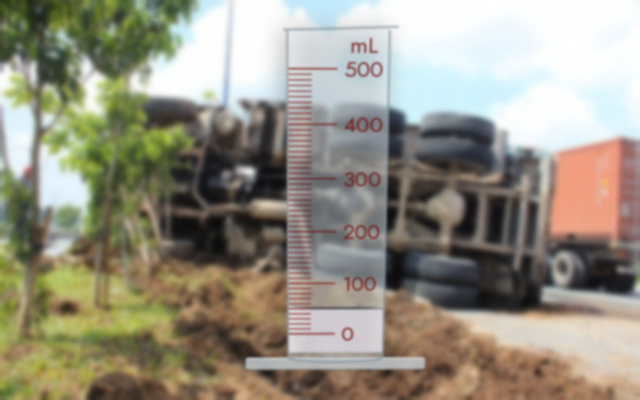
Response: 50 mL
